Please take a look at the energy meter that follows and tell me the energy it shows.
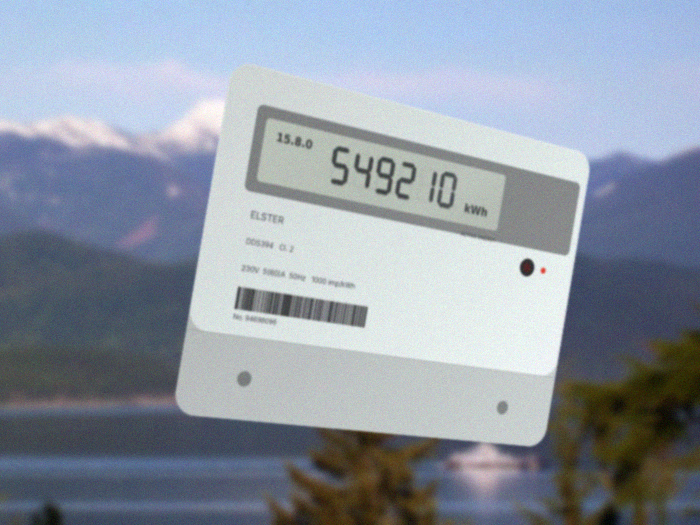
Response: 549210 kWh
